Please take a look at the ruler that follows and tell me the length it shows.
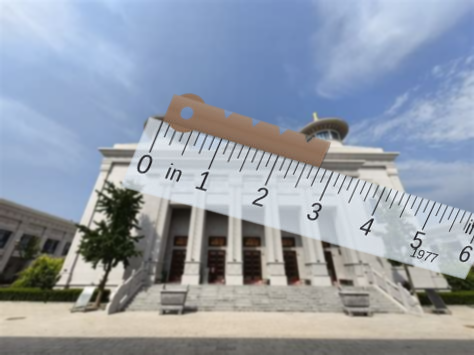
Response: 2.75 in
